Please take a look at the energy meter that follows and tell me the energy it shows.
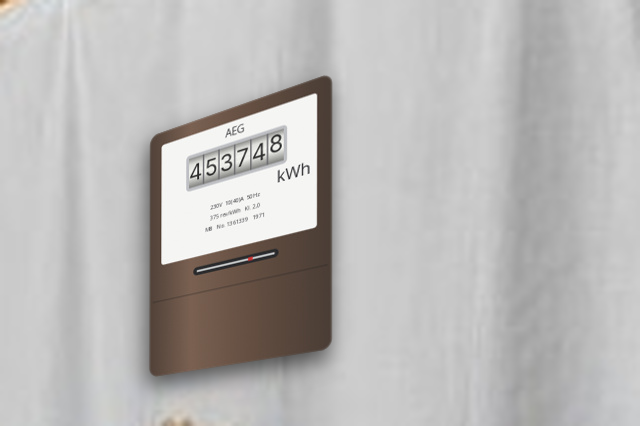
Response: 453748 kWh
